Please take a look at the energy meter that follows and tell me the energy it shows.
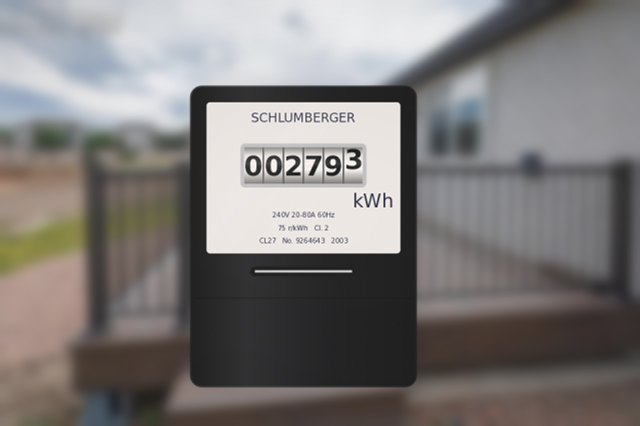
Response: 2793 kWh
